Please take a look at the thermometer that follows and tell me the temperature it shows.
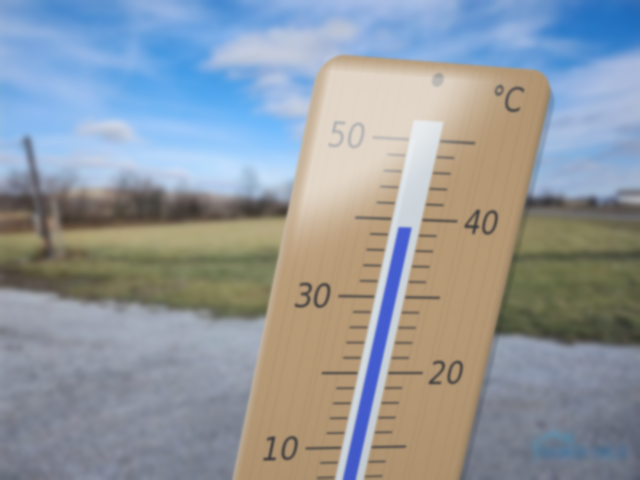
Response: 39 °C
